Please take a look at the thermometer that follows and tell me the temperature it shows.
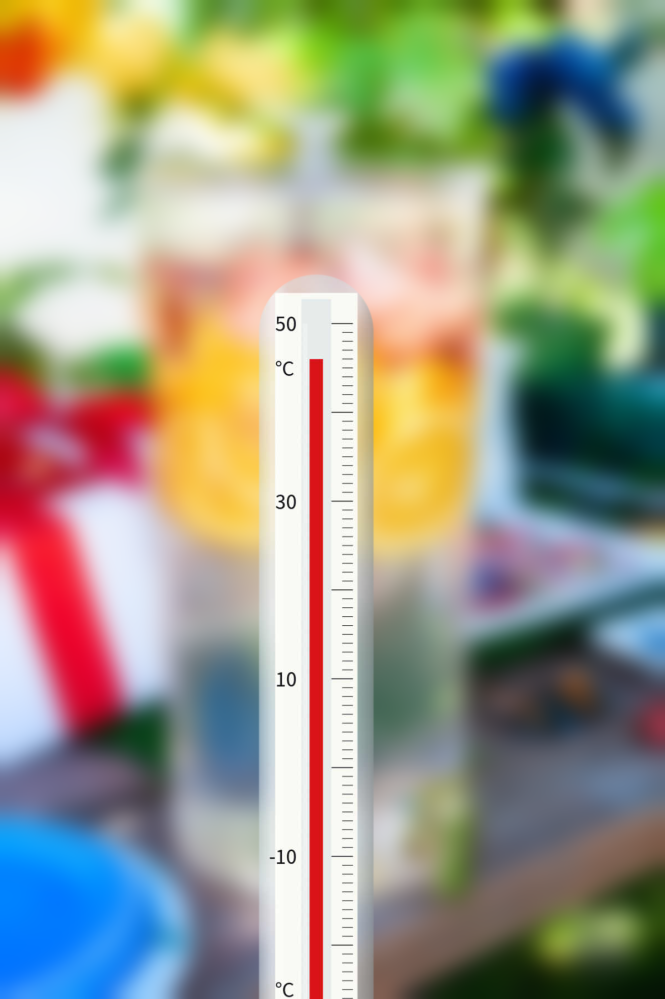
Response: 46 °C
